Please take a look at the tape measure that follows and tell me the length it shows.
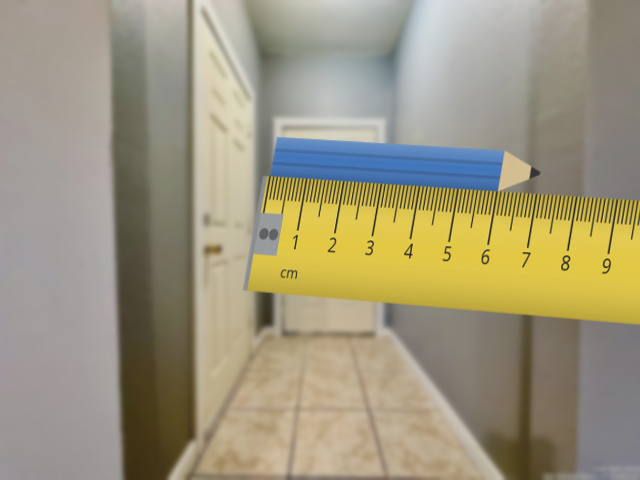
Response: 7 cm
